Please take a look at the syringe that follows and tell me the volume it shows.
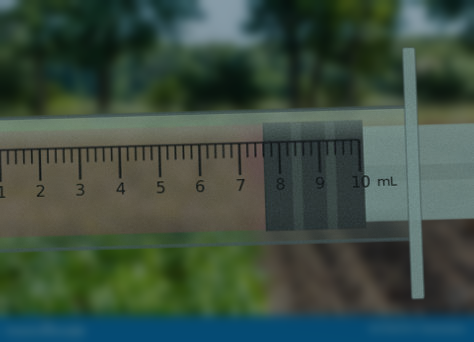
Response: 7.6 mL
